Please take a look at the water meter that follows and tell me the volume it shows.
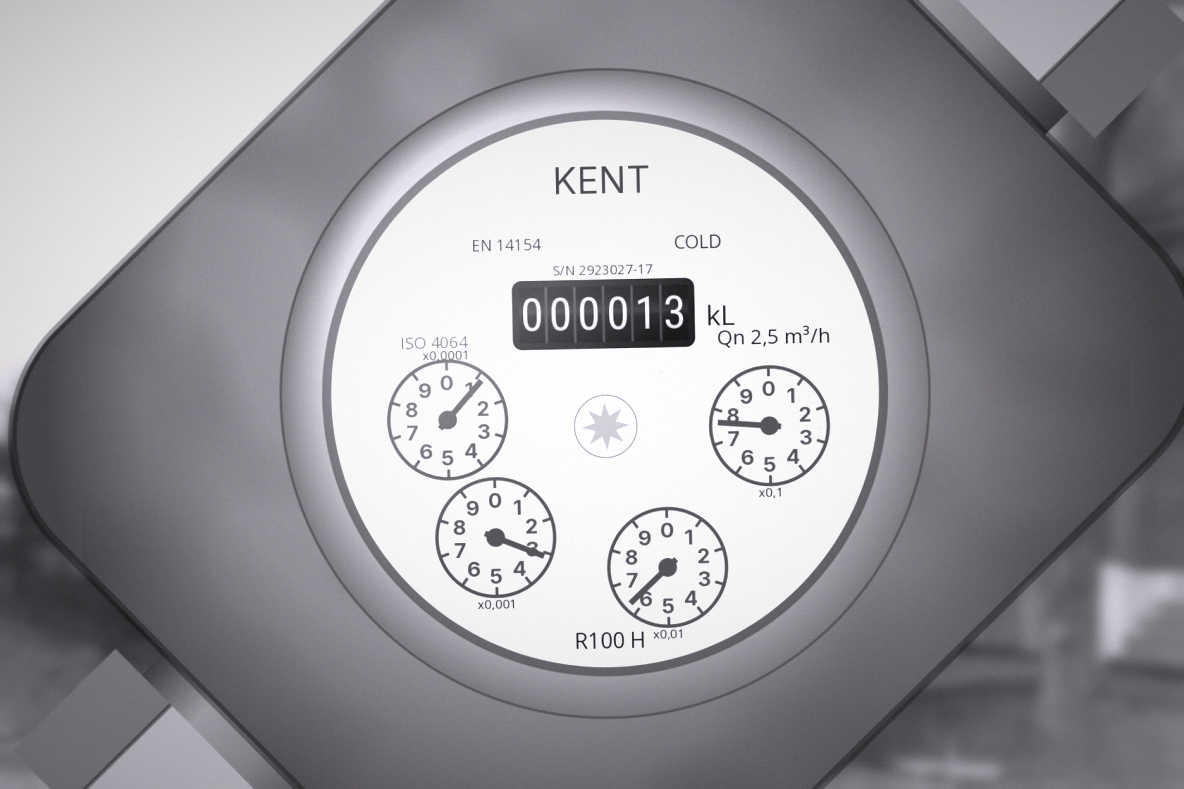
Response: 13.7631 kL
